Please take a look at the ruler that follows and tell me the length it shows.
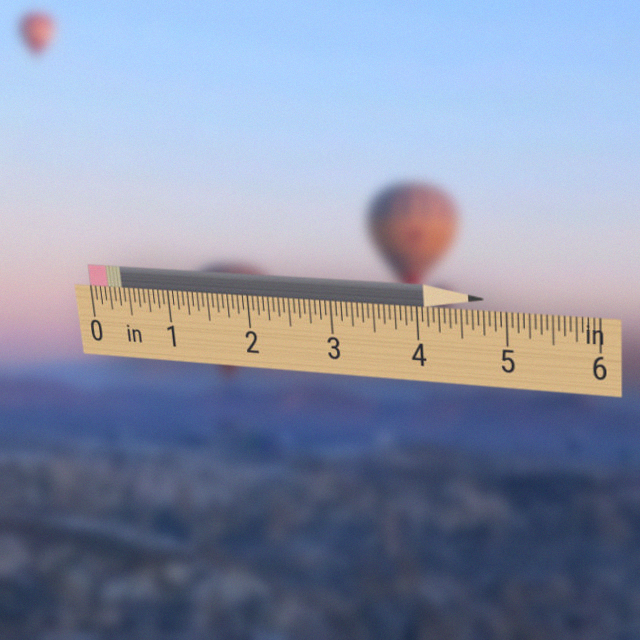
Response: 4.75 in
